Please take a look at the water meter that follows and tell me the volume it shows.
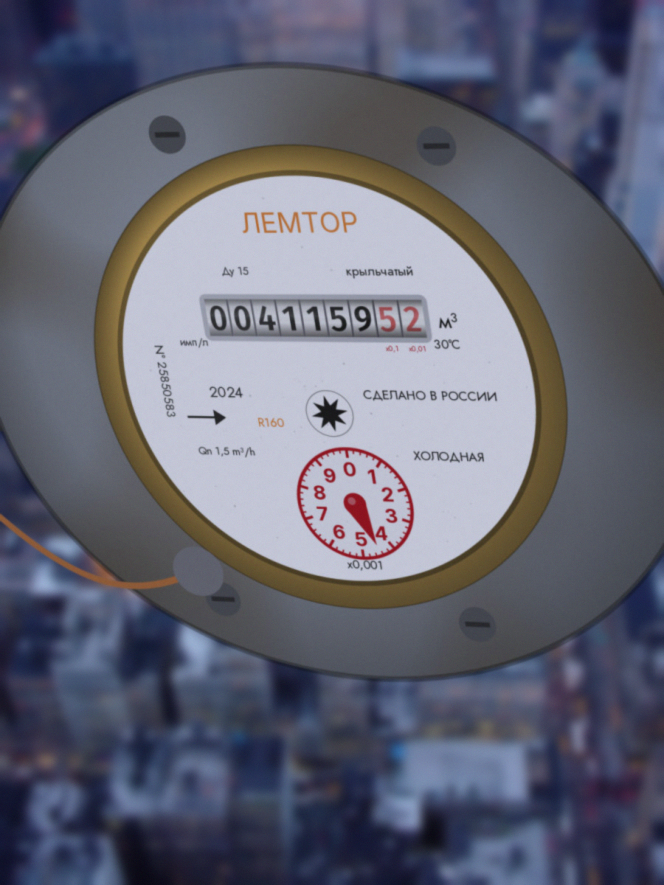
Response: 41159.524 m³
